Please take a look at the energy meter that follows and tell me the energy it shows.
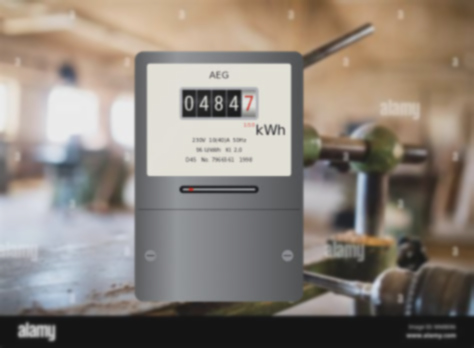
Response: 484.7 kWh
